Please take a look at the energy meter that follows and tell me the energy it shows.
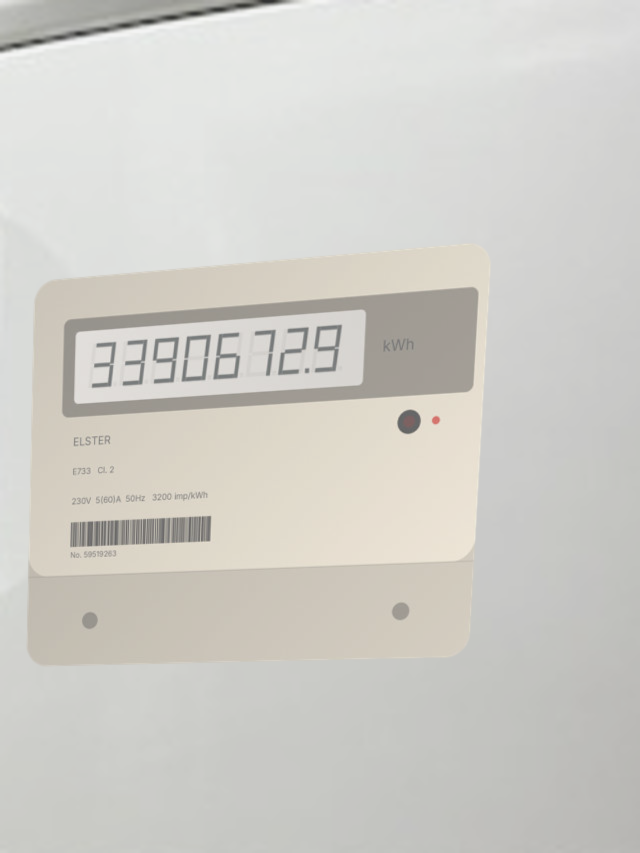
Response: 3390672.9 kWh
